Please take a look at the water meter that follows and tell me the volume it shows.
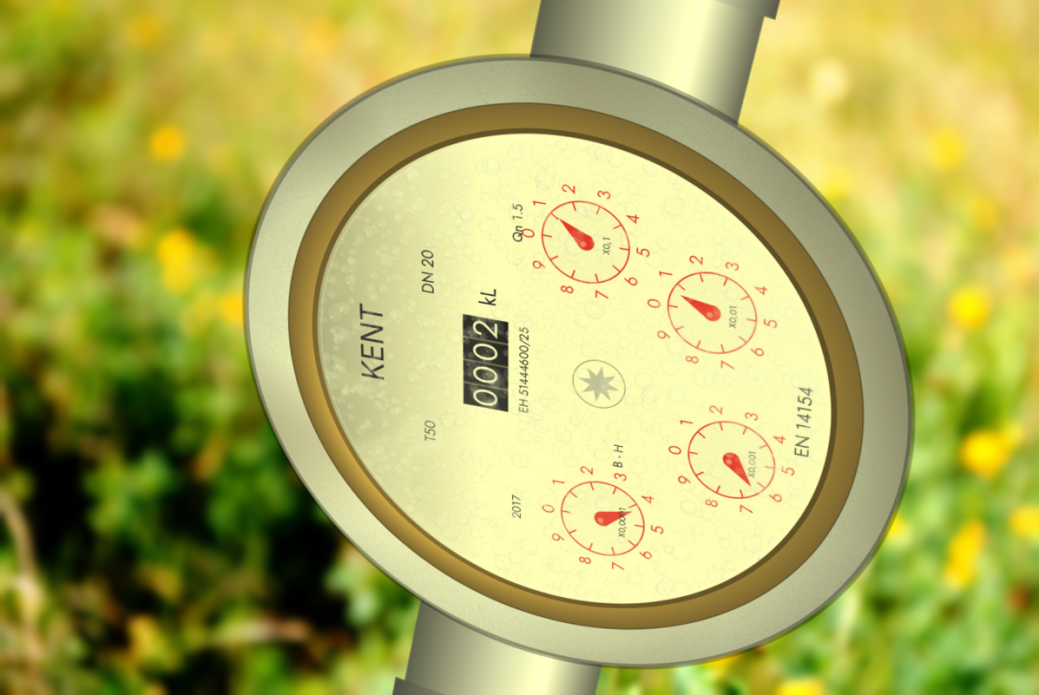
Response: 2.1064 kL
